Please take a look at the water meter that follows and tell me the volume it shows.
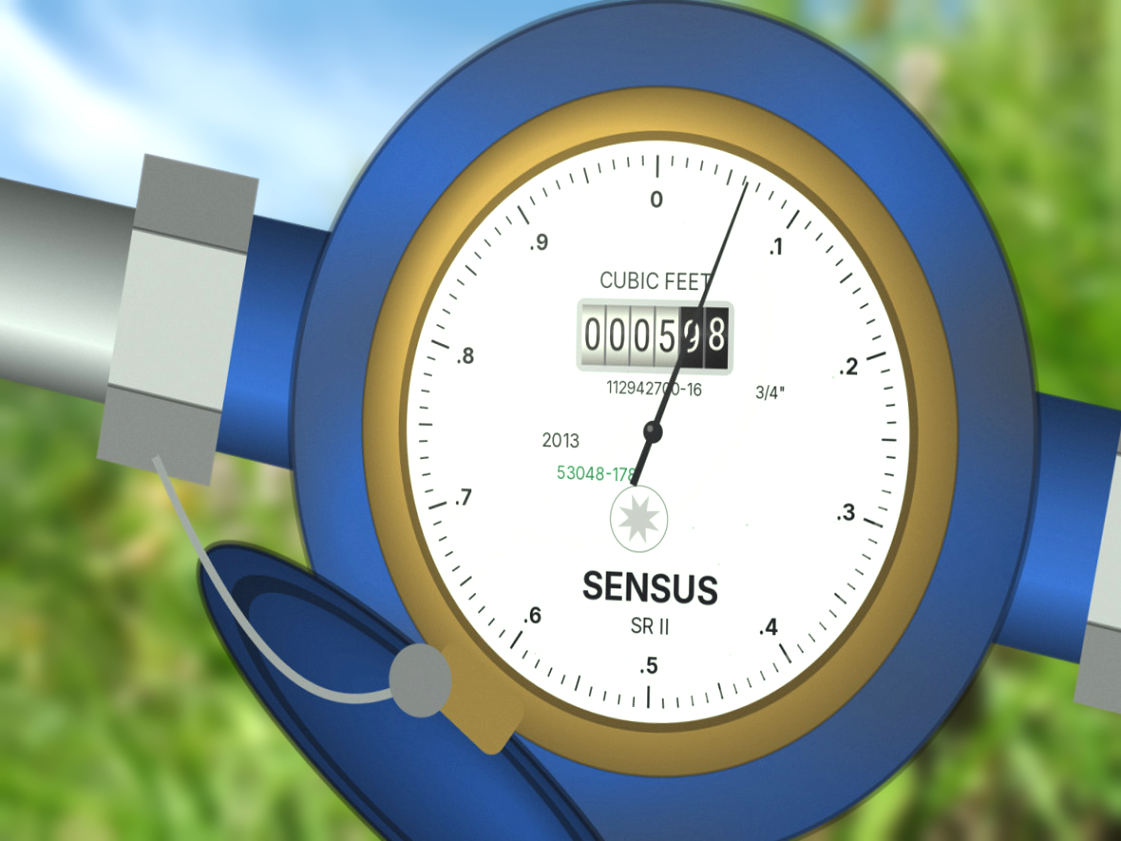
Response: 598.06 ft³
